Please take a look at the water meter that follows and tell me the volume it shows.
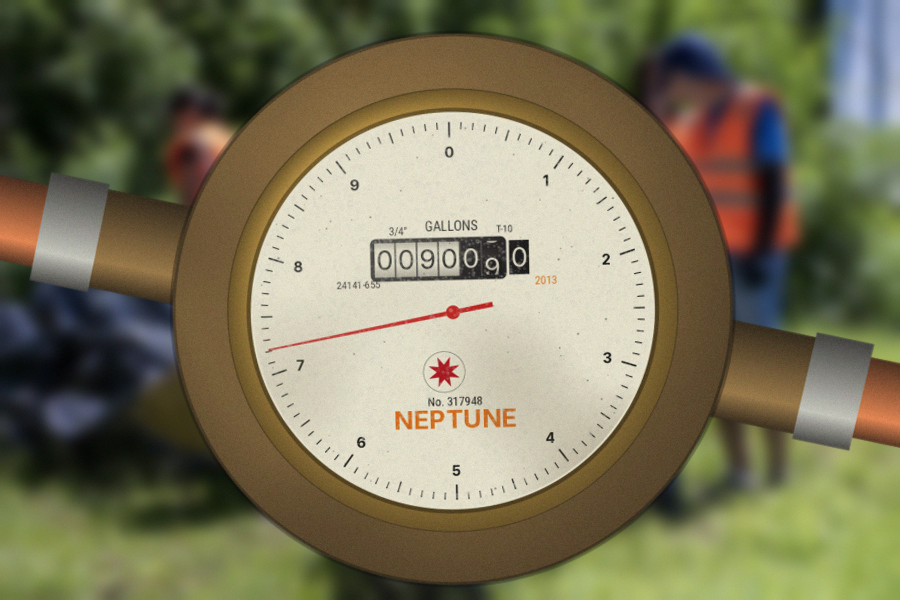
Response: 90087.2 gal
